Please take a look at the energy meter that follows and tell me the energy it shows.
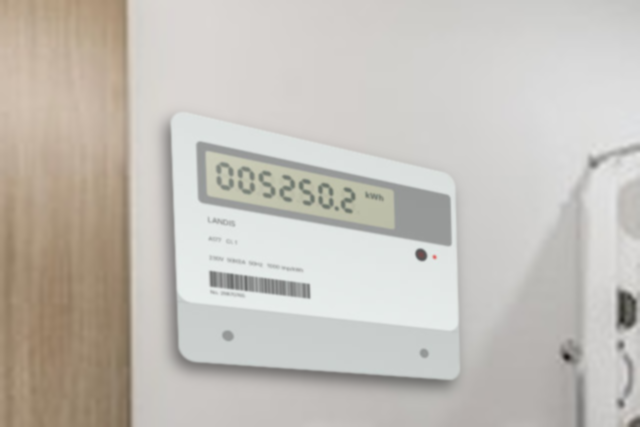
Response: 5250.2 kWh
